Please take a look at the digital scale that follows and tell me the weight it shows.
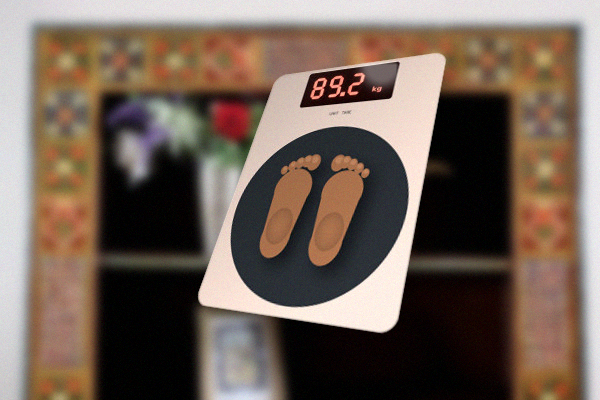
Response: 89.2 kg
